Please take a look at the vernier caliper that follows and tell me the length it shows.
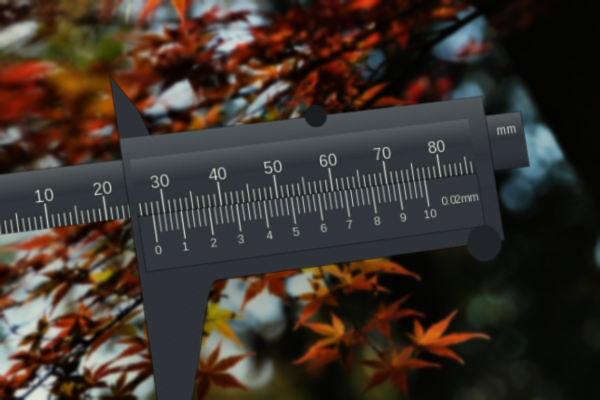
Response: 28.0 mm
